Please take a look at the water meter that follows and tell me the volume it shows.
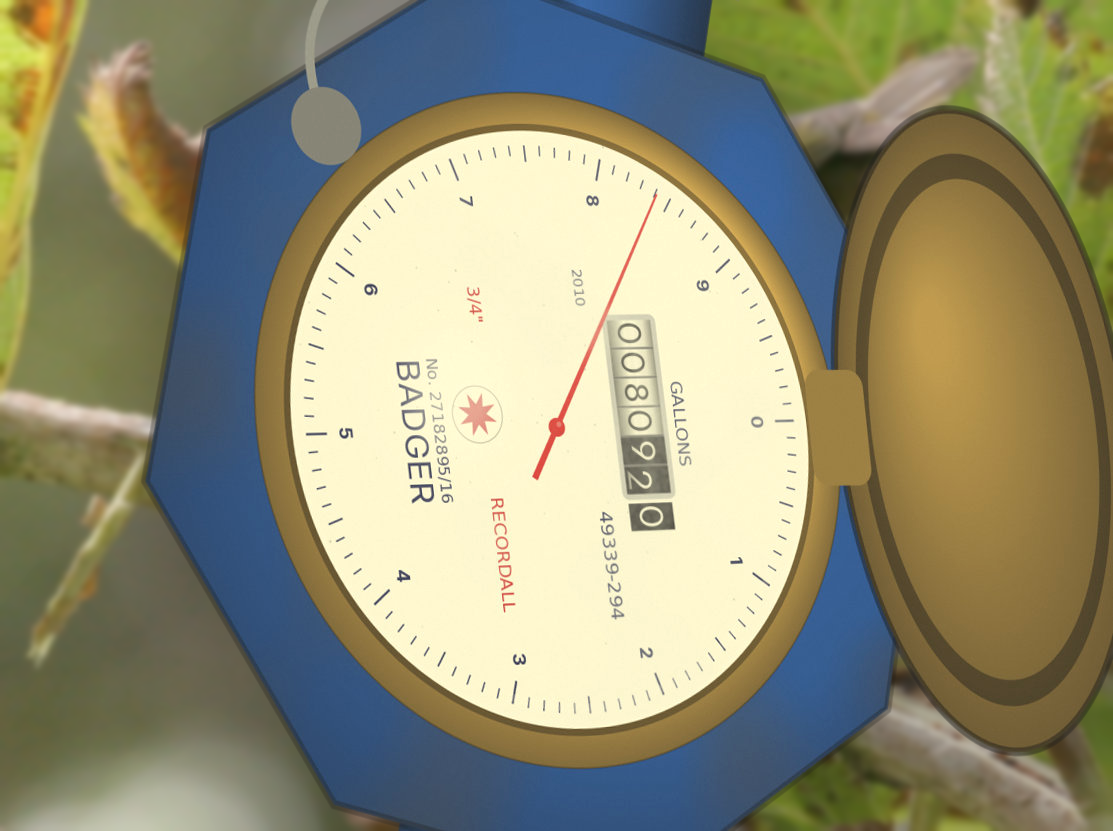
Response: 80918.4 gal
